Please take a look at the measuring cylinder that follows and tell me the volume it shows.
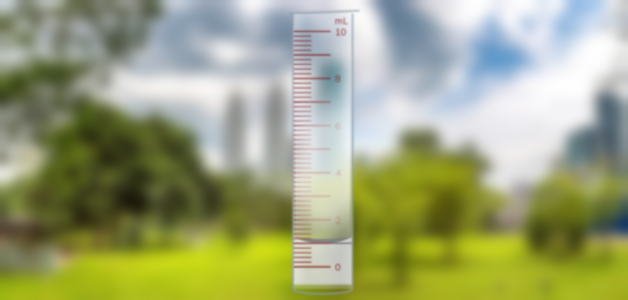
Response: 1 mL
